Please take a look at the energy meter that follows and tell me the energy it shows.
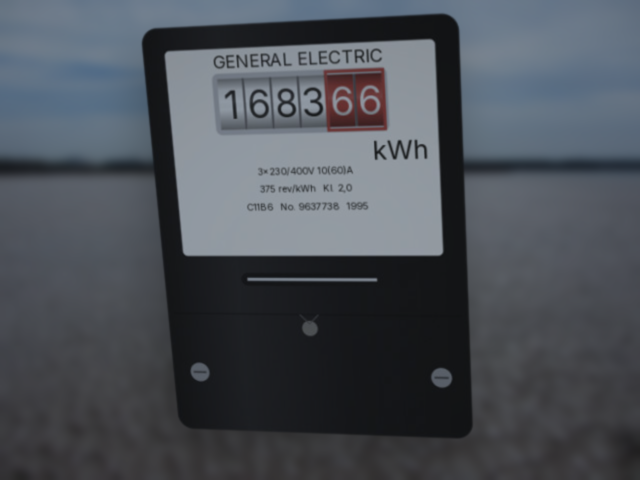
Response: 1683.66 kWh
